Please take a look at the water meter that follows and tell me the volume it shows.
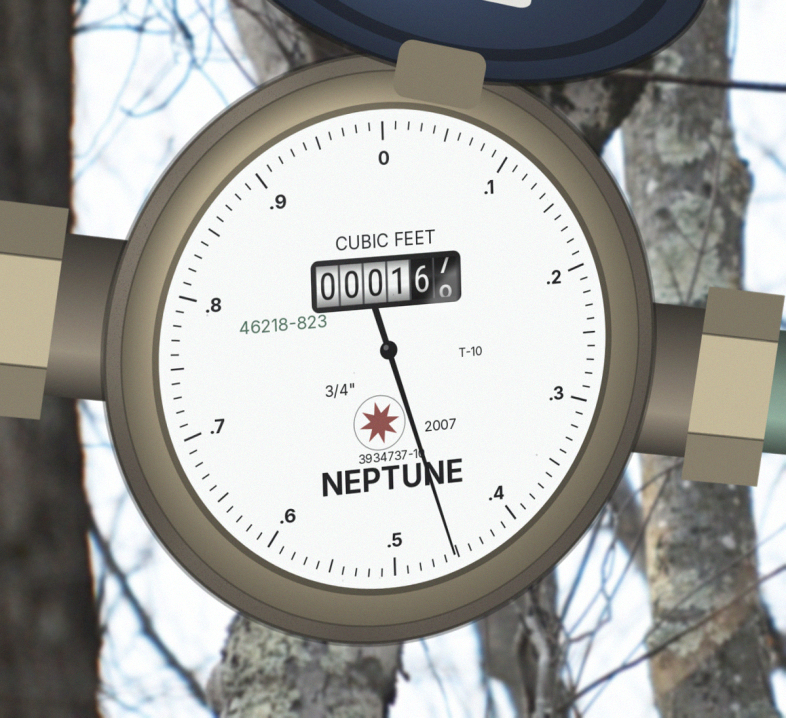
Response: 167.45 ft³
